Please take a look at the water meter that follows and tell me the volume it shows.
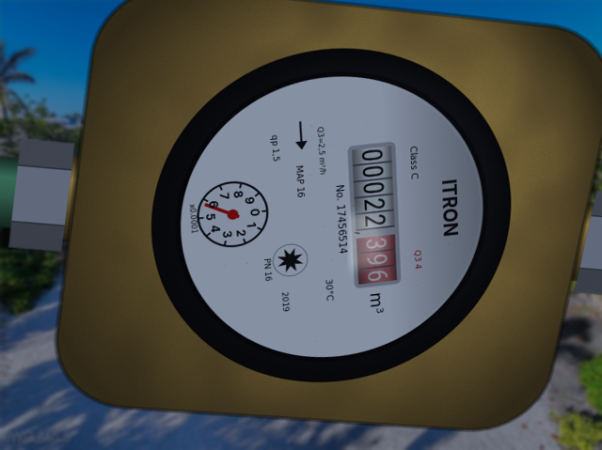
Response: 22.3965 m³
